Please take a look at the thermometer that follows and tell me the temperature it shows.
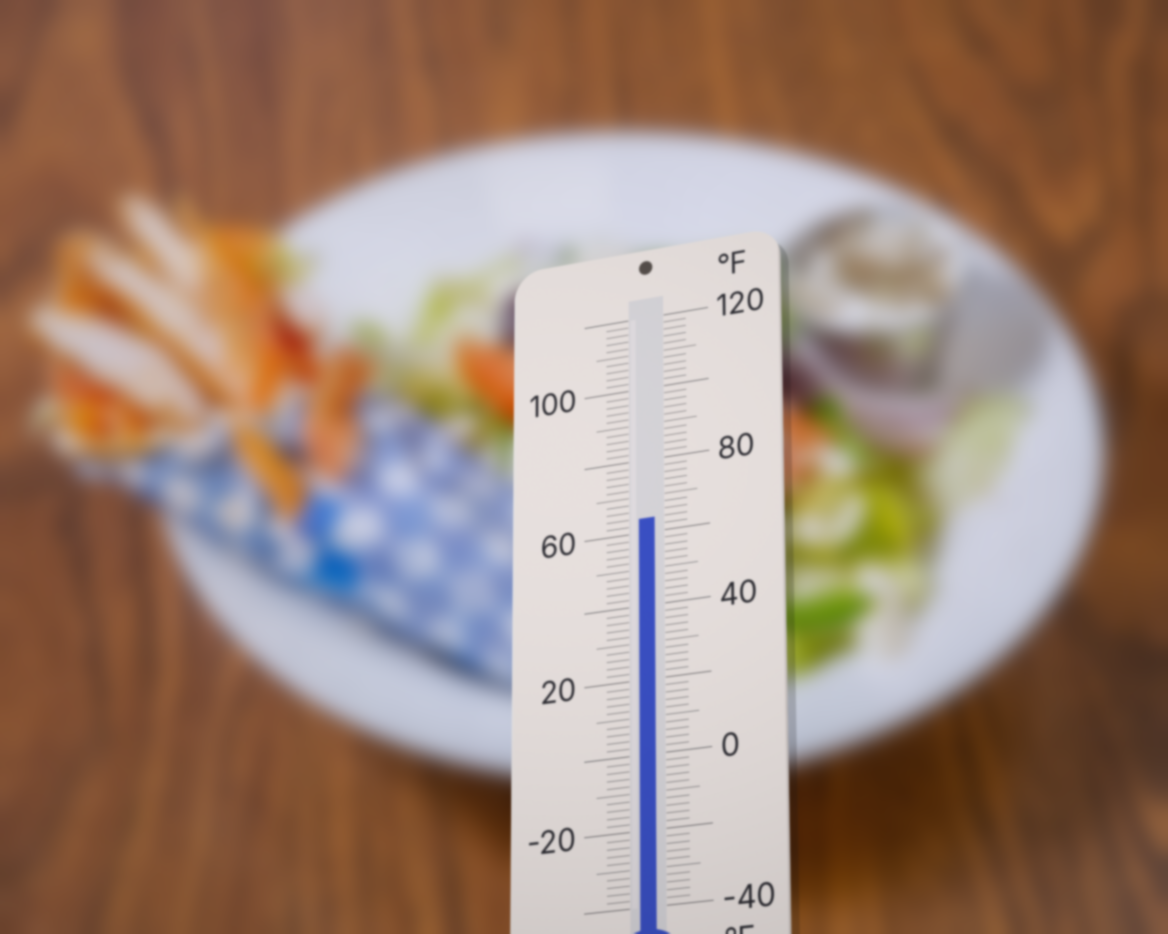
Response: 64 °F
